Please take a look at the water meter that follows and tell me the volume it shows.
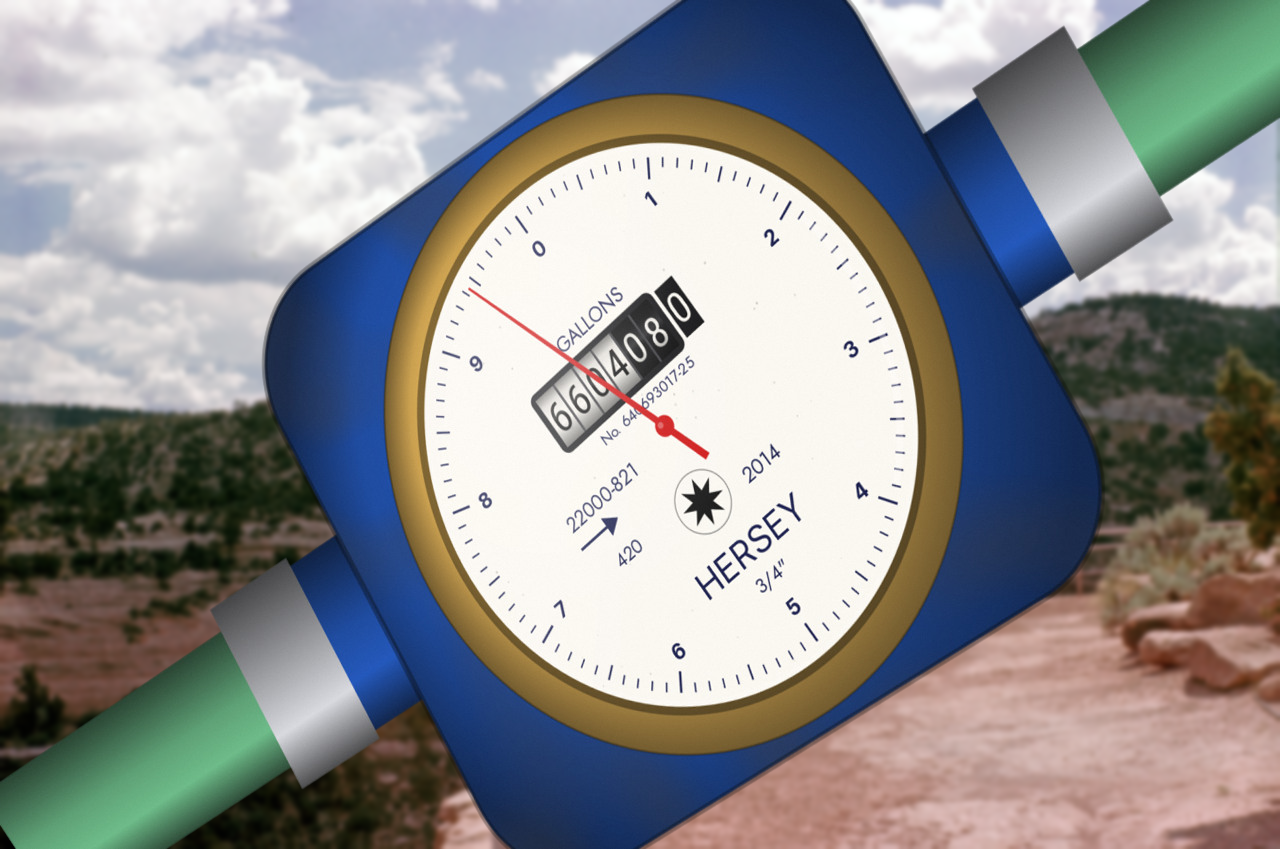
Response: 6604079.4 gal
